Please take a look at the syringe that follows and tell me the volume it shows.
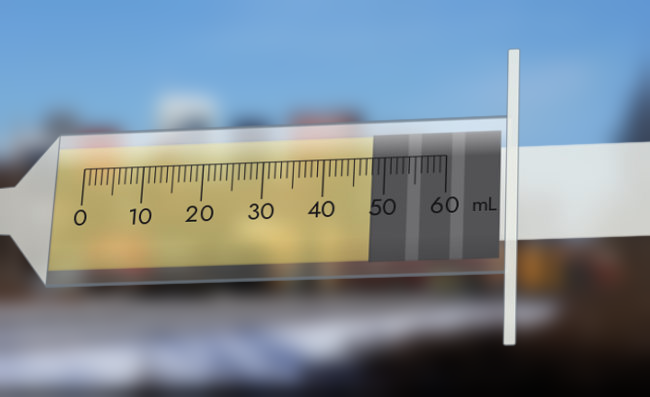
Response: 48 mL
